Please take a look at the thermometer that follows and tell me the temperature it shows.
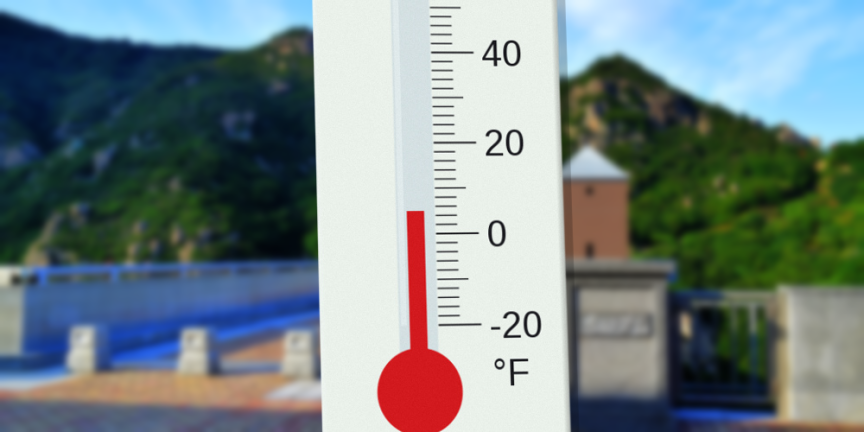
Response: 5 °F
